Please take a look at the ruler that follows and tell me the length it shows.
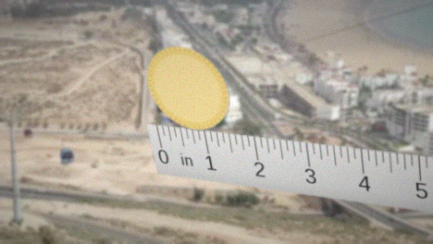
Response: 1.625 in
